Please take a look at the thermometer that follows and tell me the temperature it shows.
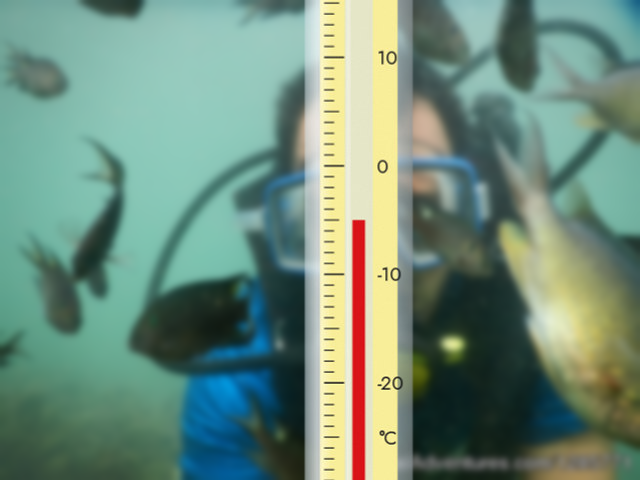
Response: -5 °C
